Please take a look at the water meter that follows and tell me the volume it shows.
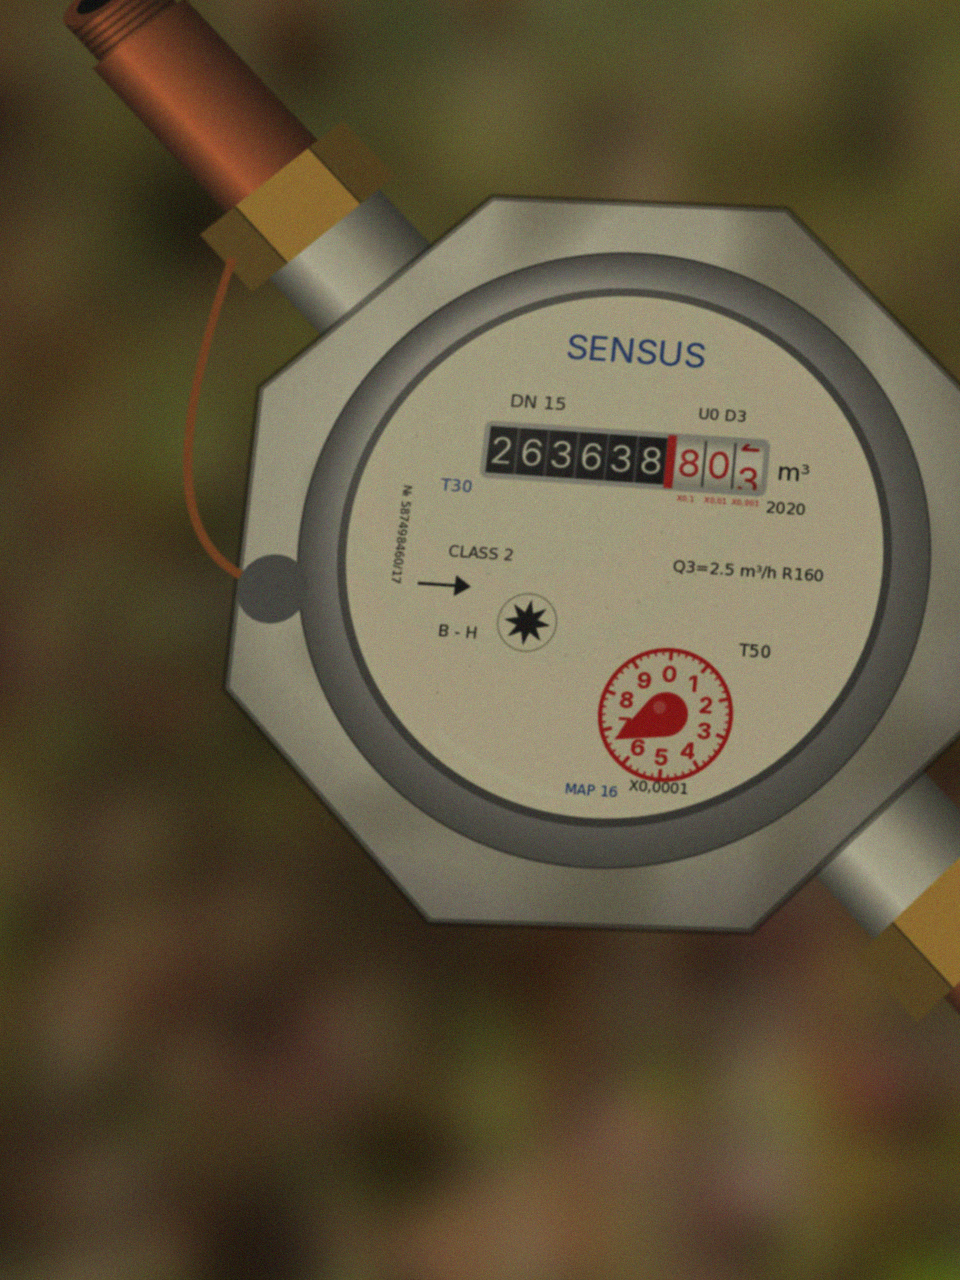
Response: 263638.8026 m³
